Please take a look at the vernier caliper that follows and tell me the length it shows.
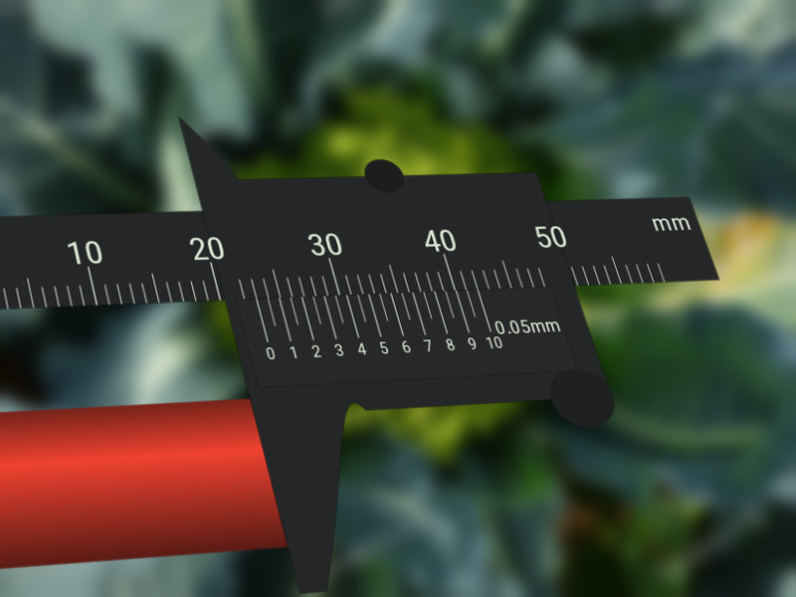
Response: 23.0 mm
